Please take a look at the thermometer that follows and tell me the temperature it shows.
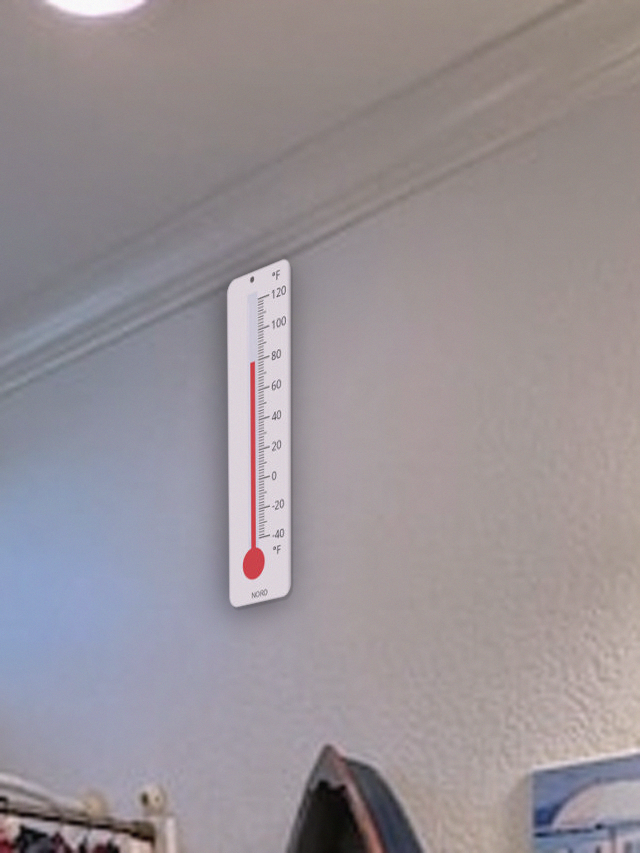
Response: 80 °F
